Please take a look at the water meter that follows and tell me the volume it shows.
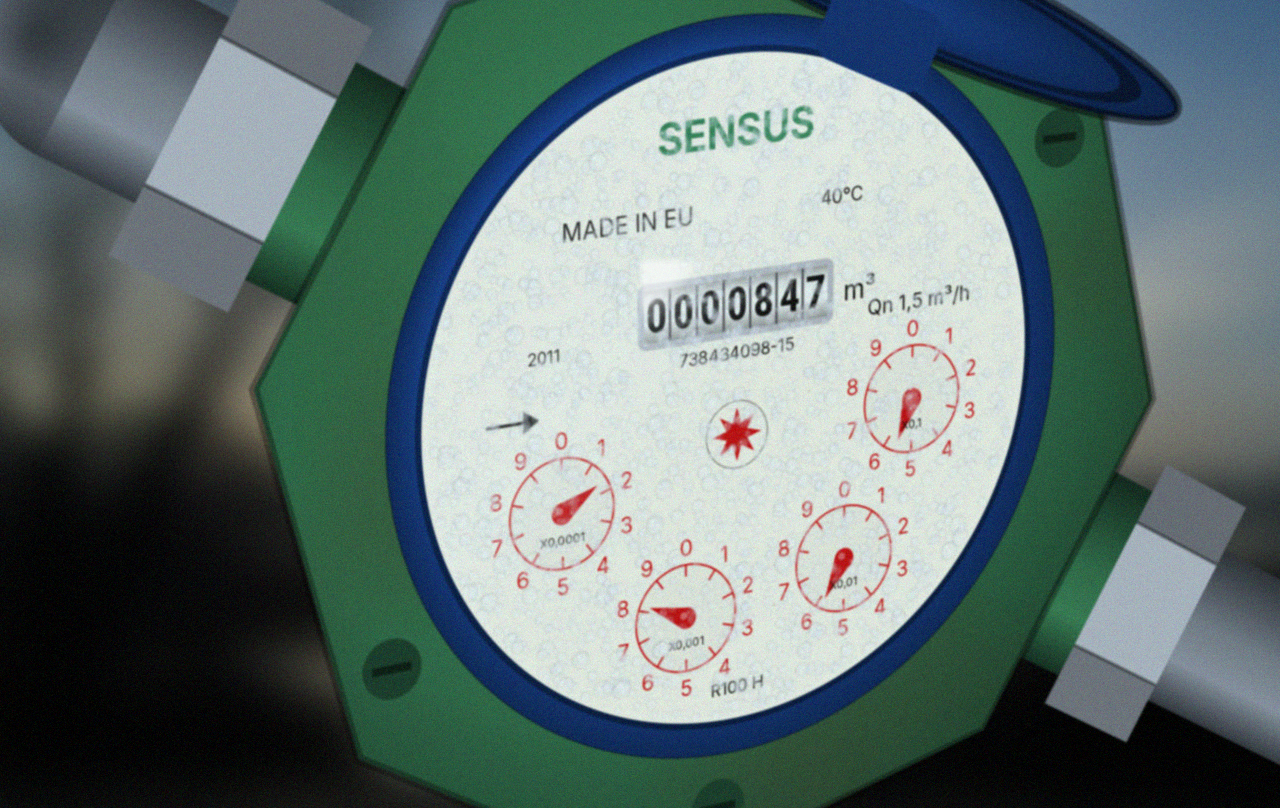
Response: 847.5581 m³
